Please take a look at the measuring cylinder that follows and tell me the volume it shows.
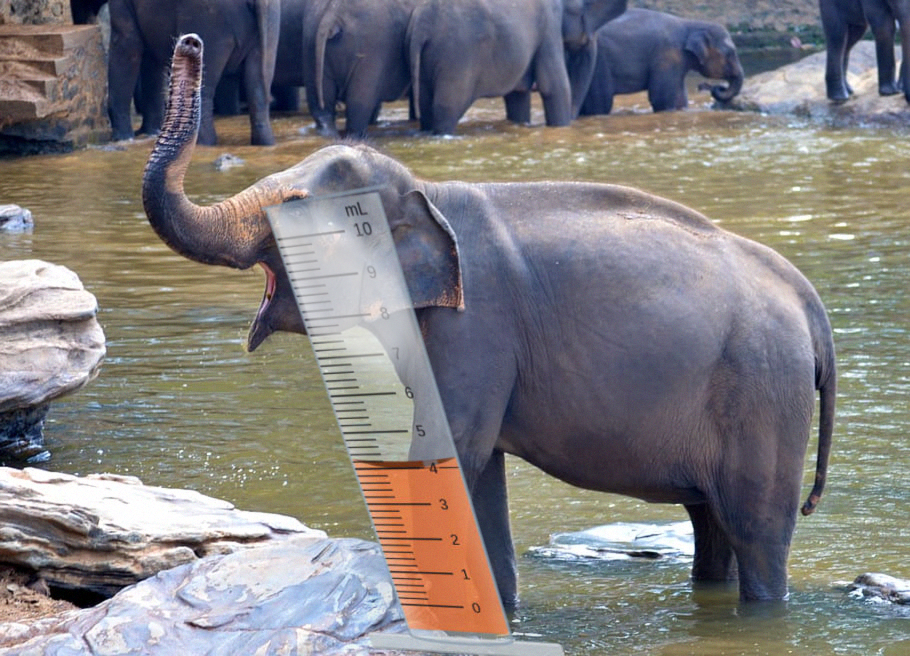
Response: 4 mL
